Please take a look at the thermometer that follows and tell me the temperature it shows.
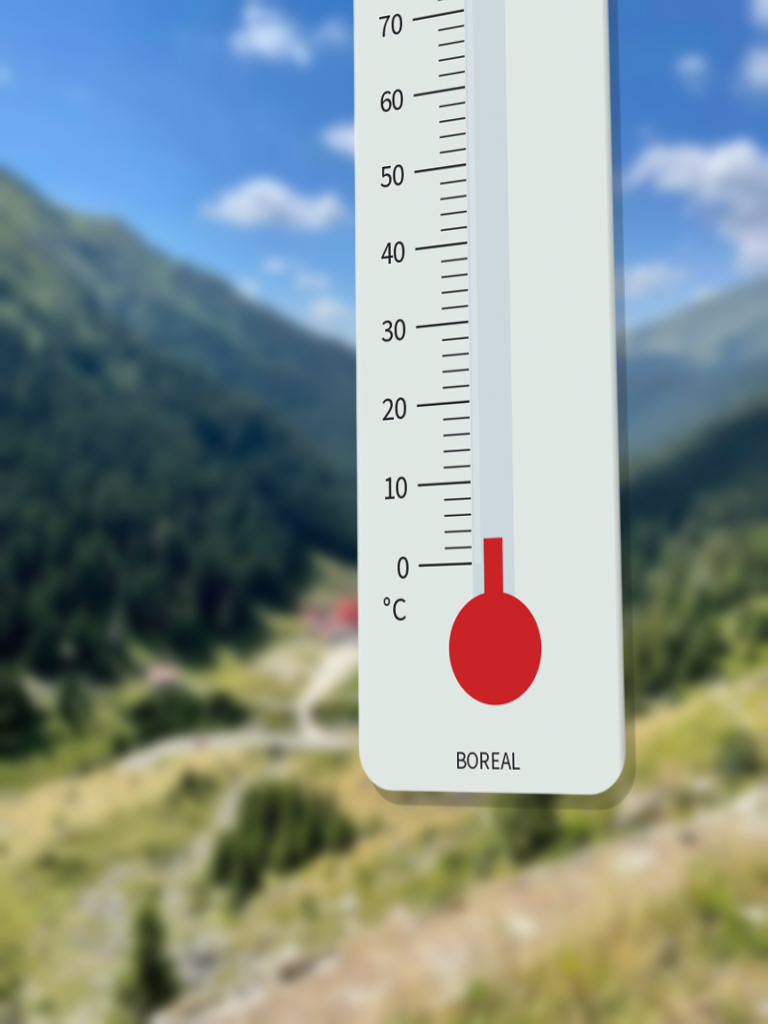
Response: 3 °C
